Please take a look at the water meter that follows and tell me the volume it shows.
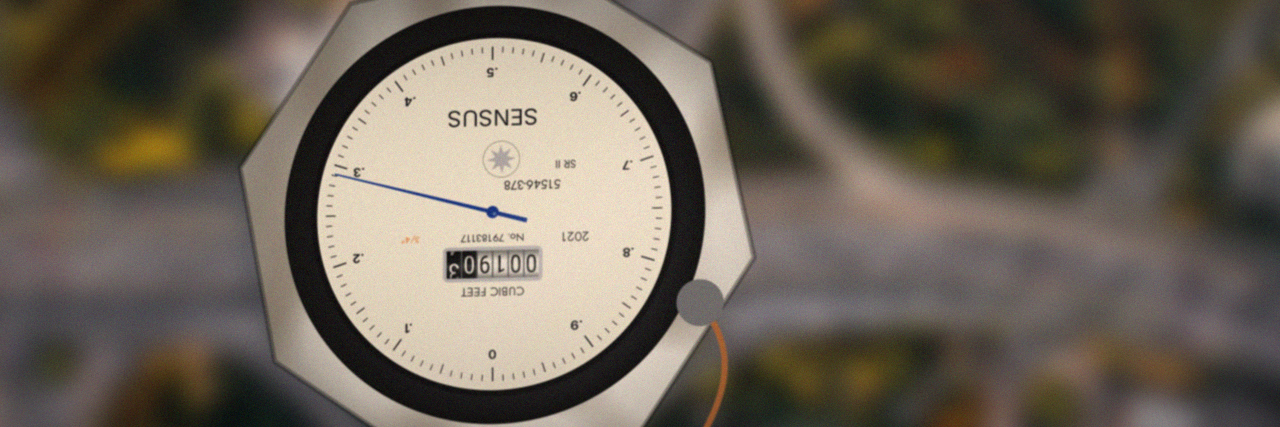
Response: 1903.29 ft³
